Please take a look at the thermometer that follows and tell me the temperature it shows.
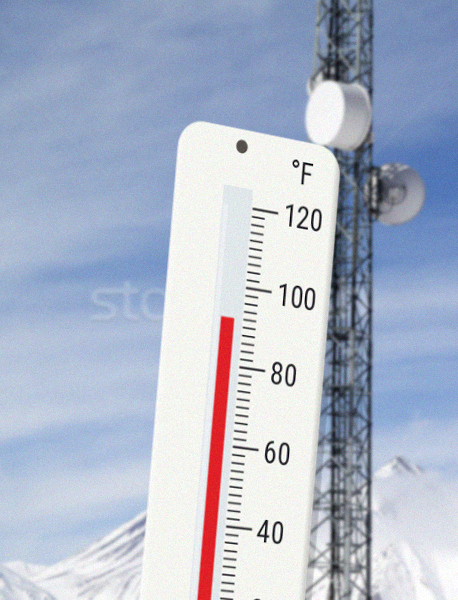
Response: 92 °F
